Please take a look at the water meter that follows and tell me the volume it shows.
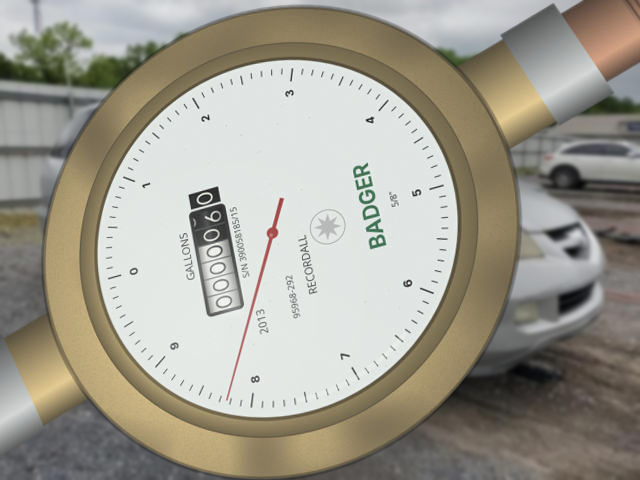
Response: 58.2 gal
